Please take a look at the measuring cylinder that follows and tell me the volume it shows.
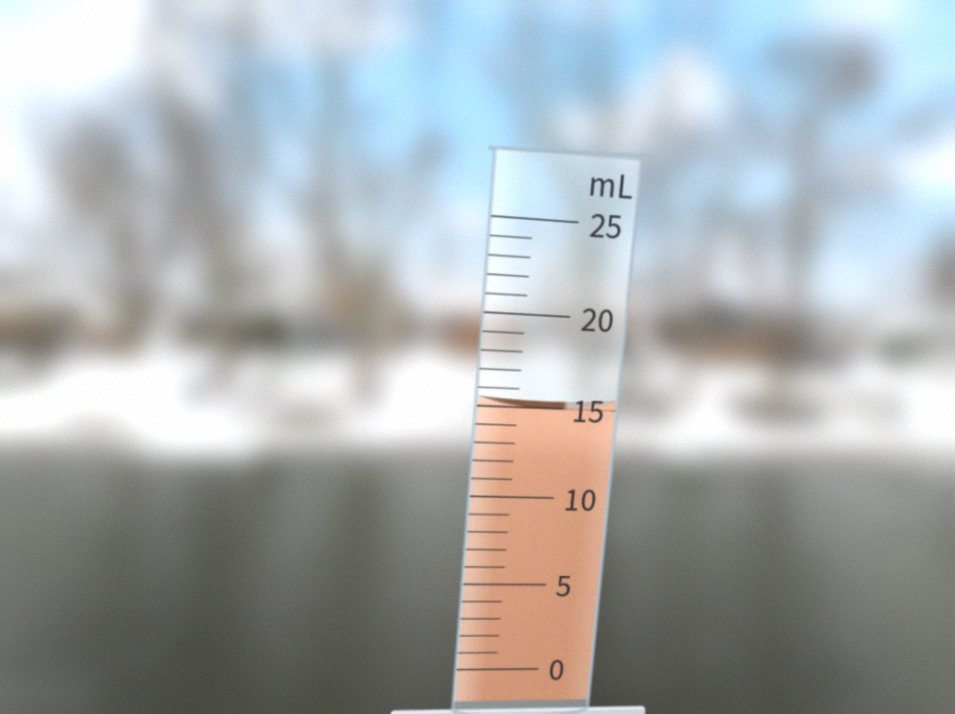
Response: 15 mL
